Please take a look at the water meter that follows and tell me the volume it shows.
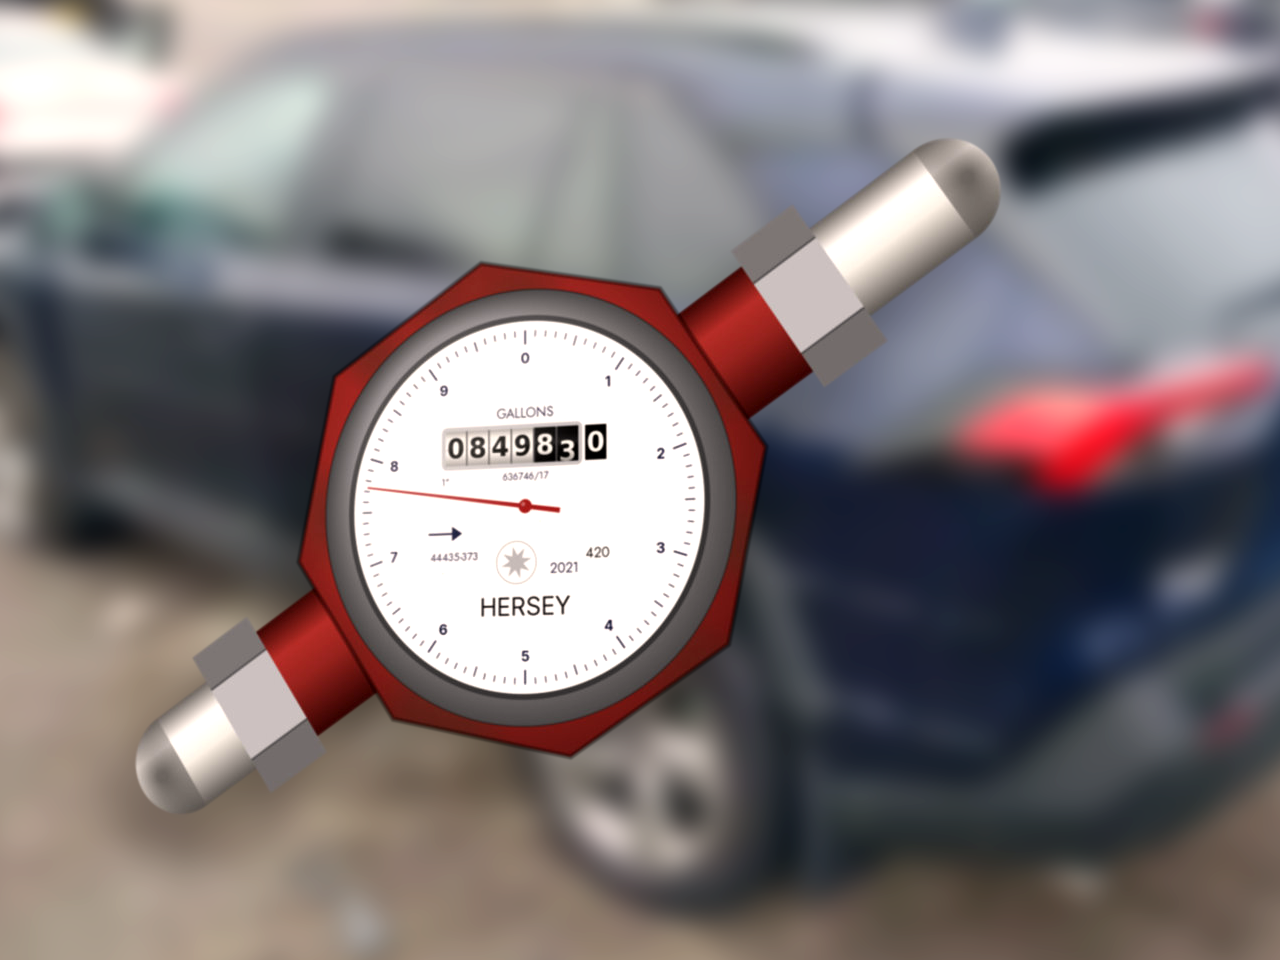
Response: 849827.7 gal
